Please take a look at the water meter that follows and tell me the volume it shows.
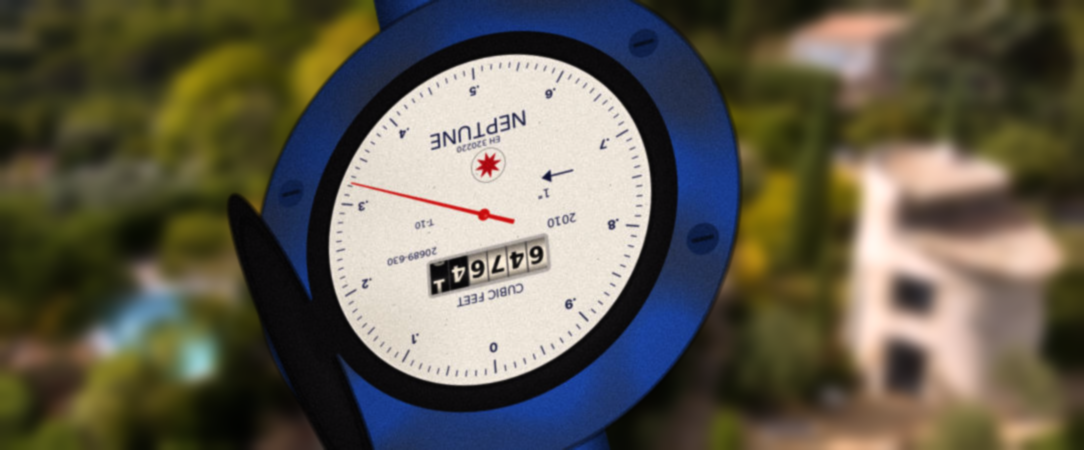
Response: 647641.32 ft³
